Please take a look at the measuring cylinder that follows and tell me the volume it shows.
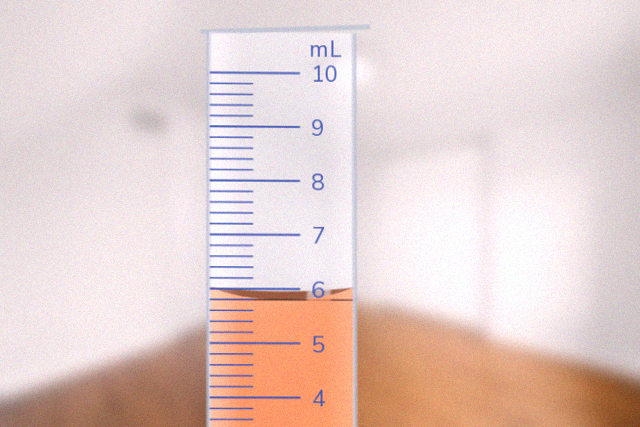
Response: 5.8 mL
